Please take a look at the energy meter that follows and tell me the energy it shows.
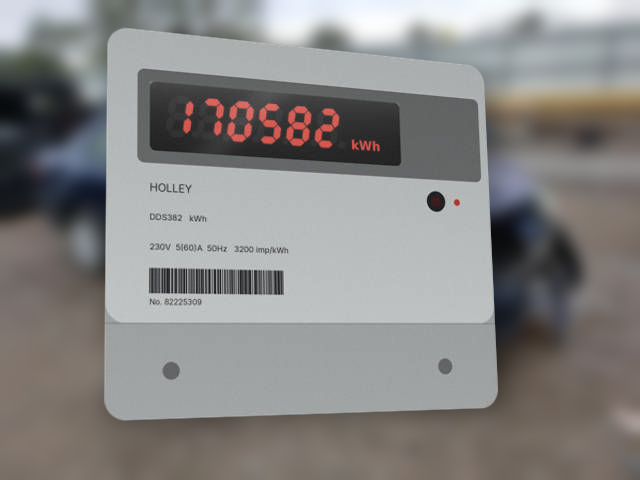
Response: 170582 kWh
